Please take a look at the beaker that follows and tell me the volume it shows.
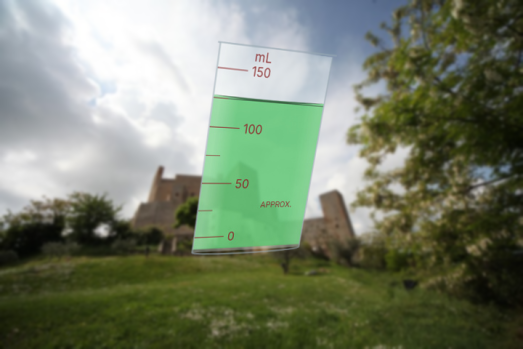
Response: 125 mL
